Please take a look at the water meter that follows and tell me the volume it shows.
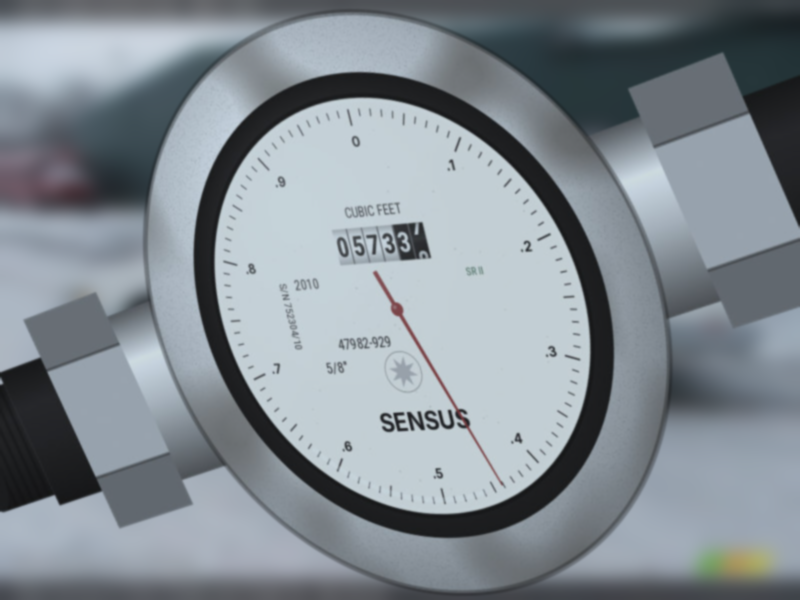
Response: 57337.44 ft³
